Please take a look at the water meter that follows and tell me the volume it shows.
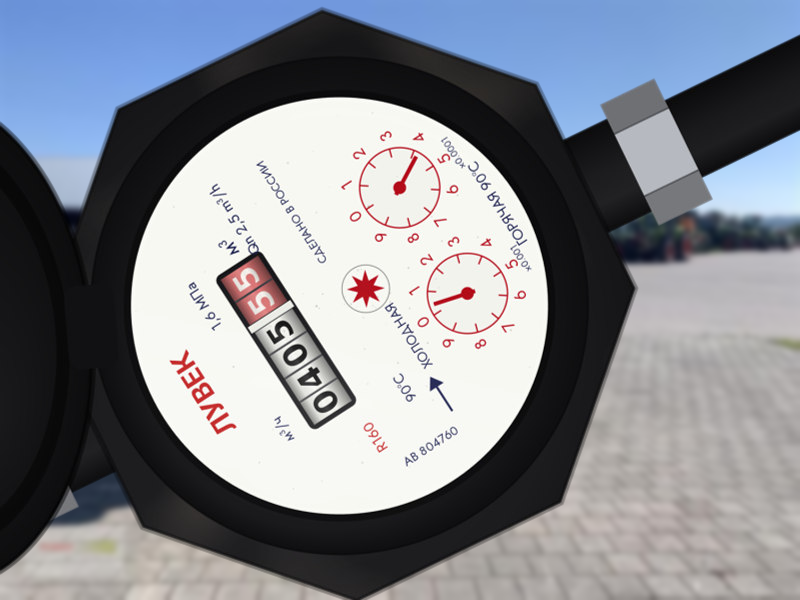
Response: 405.5504 m³
